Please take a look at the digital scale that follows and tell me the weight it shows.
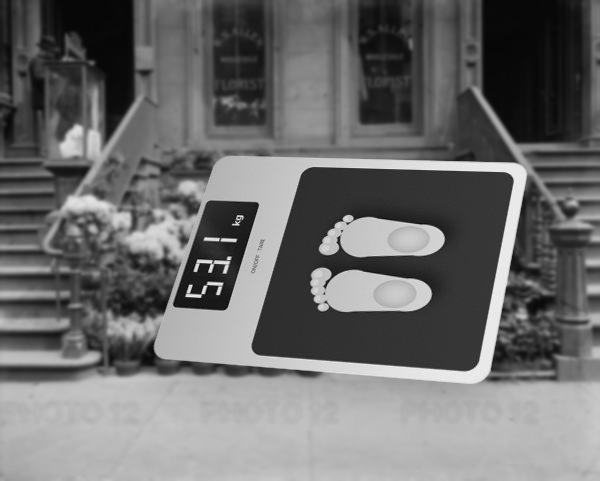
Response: 53.1 kg
